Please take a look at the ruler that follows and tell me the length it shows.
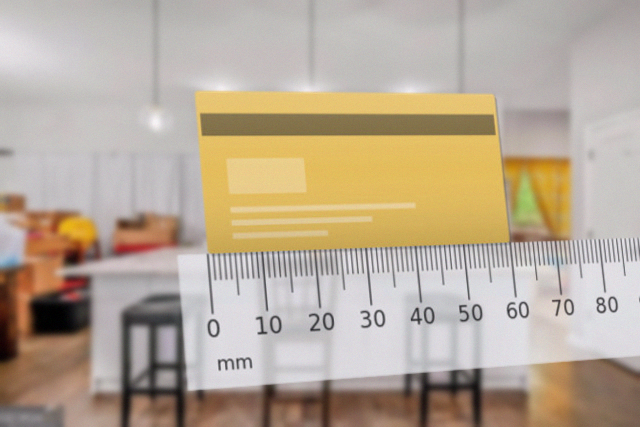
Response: 60 mm
